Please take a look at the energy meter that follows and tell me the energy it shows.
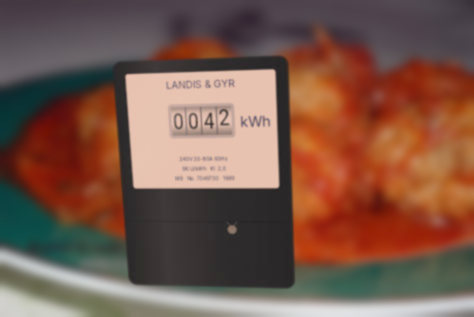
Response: 42 kWh
